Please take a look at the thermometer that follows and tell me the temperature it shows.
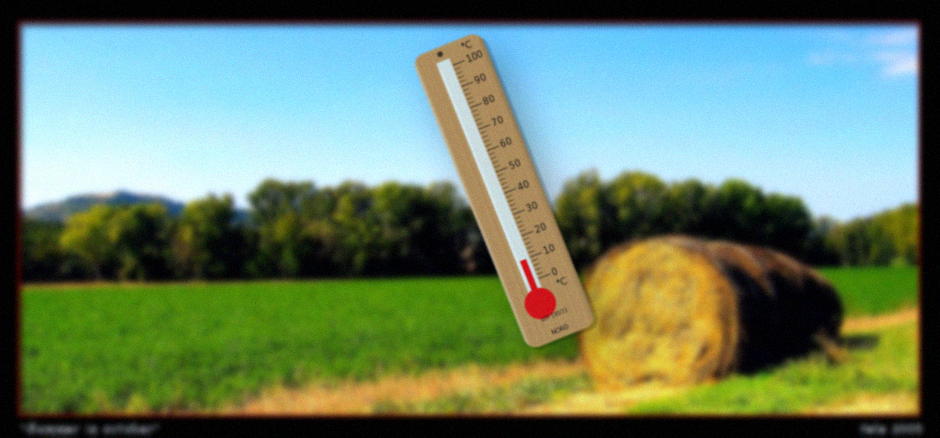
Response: 10 °C
